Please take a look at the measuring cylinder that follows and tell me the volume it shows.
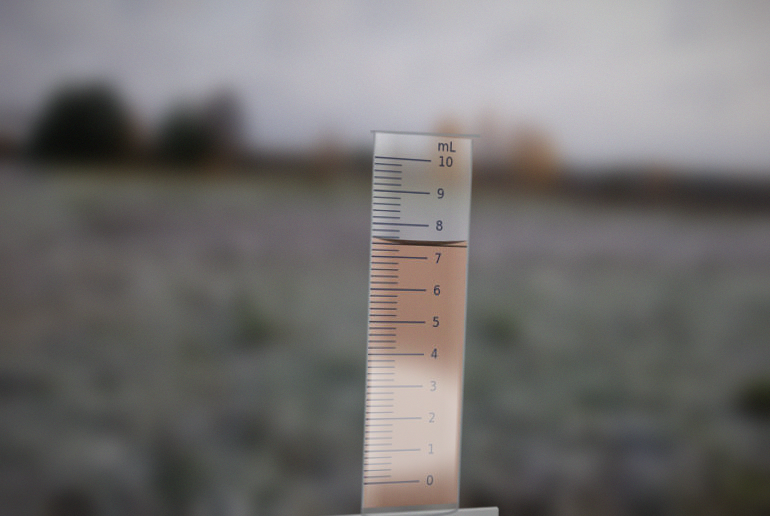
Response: 7.4 mL
